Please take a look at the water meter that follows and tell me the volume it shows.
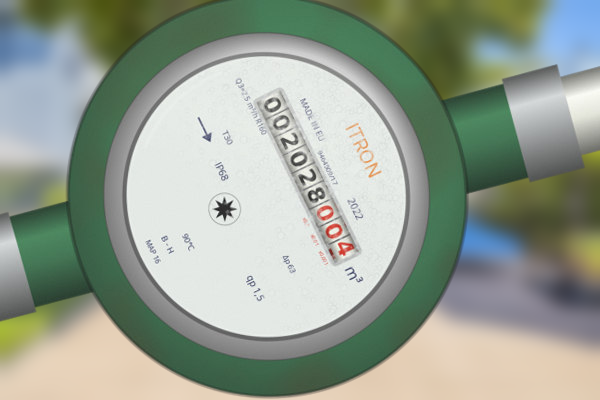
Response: 2028.004 m³
